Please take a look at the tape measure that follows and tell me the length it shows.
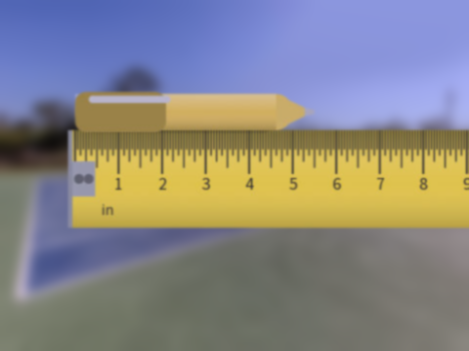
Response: 5.5 in
